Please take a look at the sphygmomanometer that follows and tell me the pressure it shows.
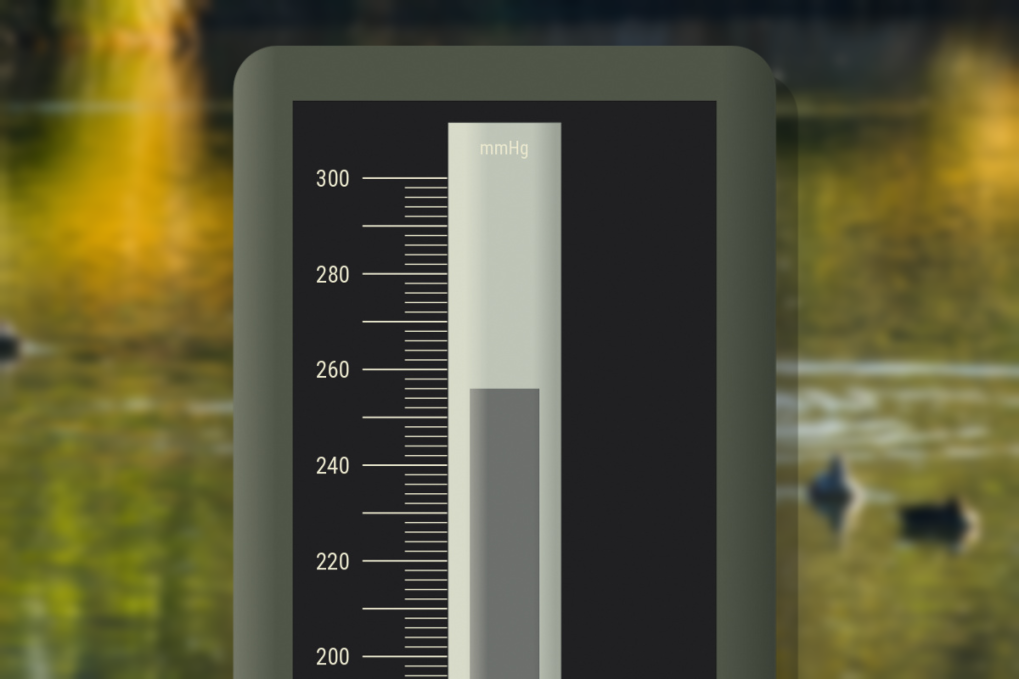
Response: 256 mmHg
